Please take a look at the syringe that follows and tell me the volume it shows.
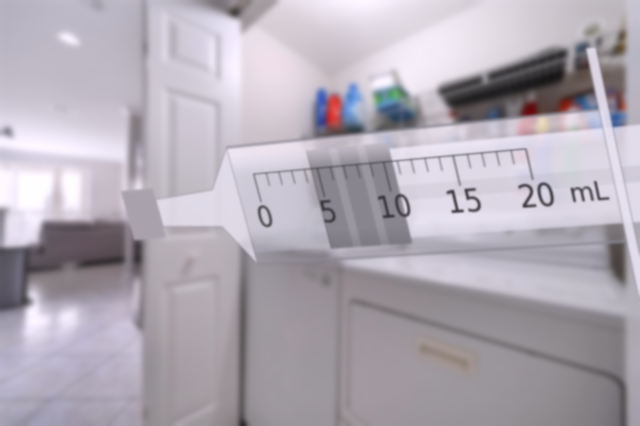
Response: 4.5 mL
